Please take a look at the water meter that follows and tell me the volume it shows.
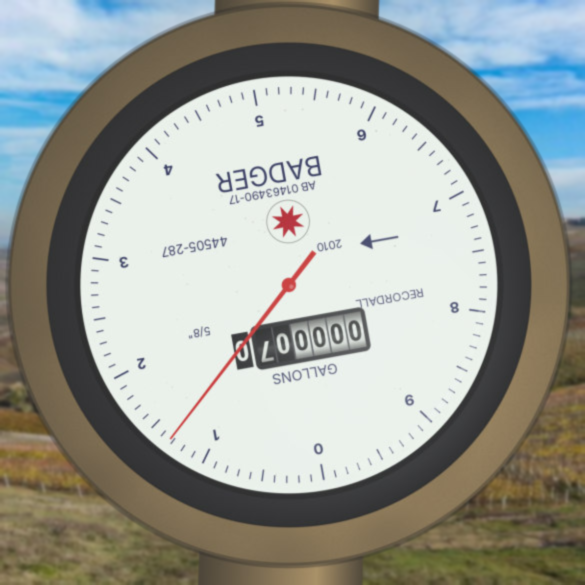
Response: 71.3 gal
